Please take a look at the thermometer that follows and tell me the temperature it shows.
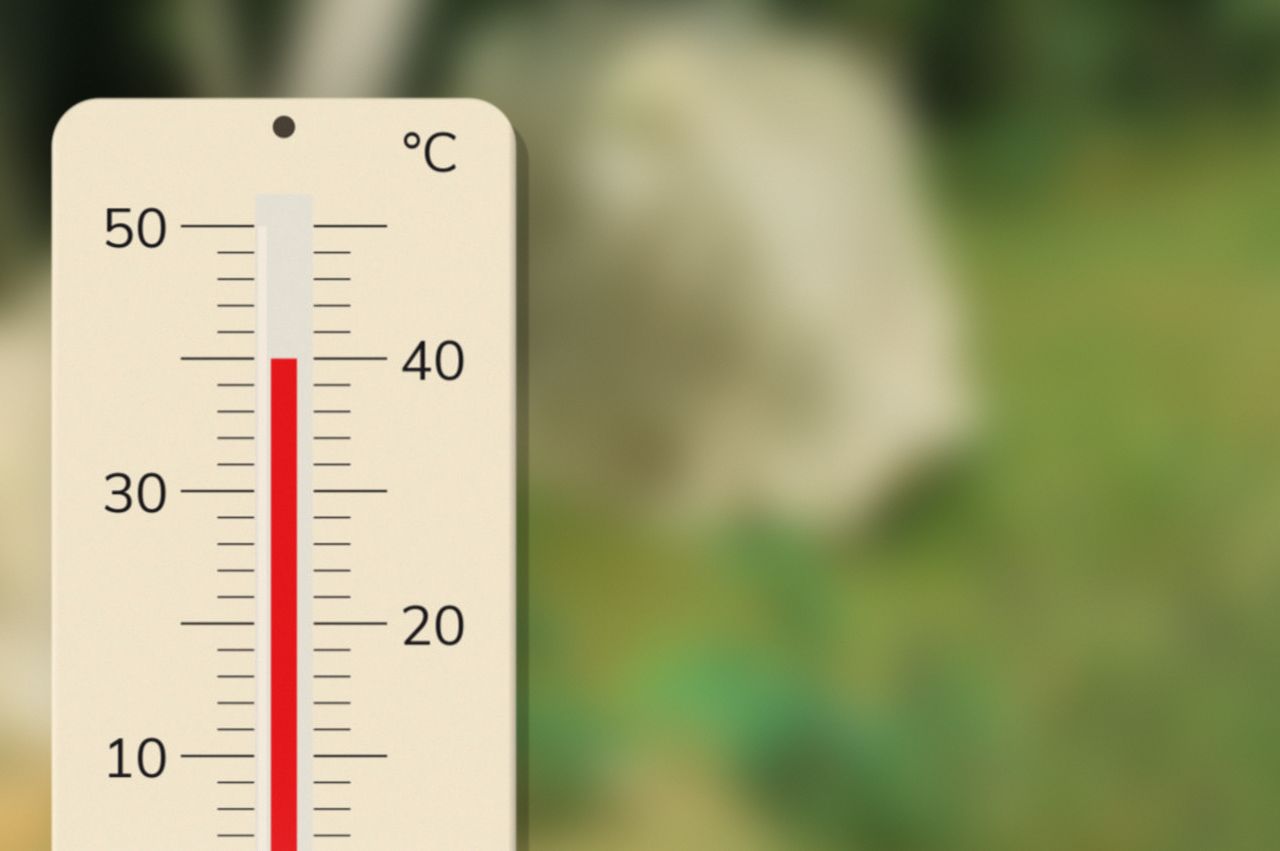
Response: 40 °C
